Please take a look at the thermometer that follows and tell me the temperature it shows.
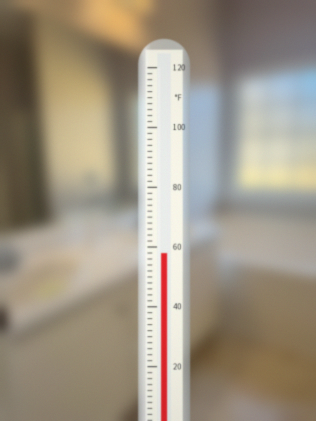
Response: 58 °F
